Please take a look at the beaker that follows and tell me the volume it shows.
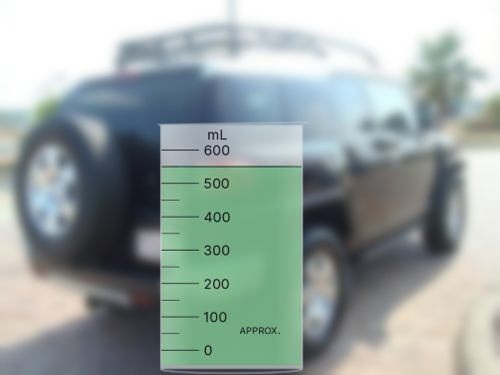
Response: 550 mL
